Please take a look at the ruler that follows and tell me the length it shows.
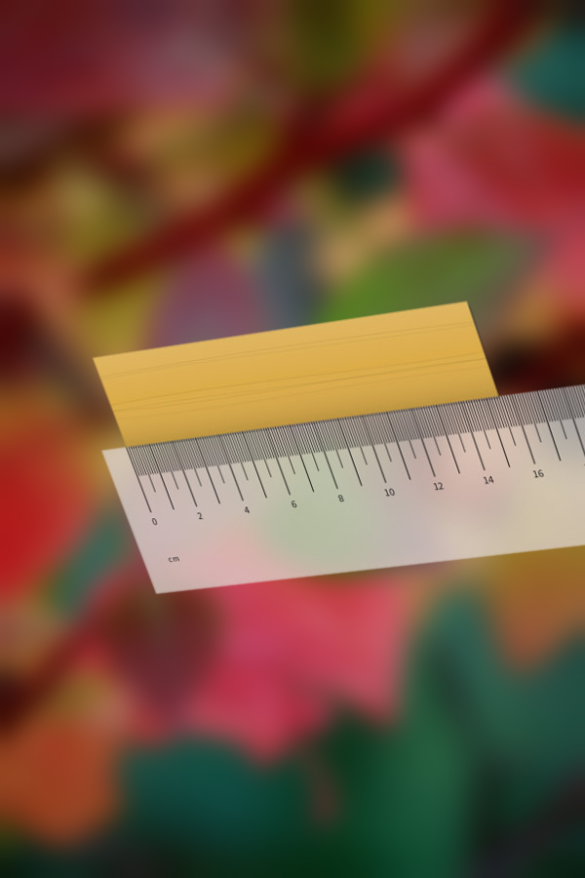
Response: 15.5 cm
